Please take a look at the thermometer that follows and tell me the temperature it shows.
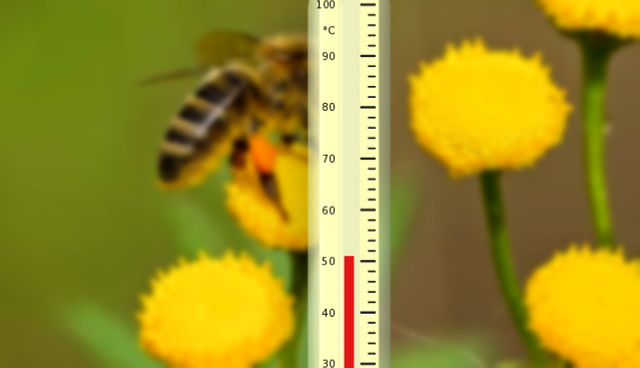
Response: 51 °C
